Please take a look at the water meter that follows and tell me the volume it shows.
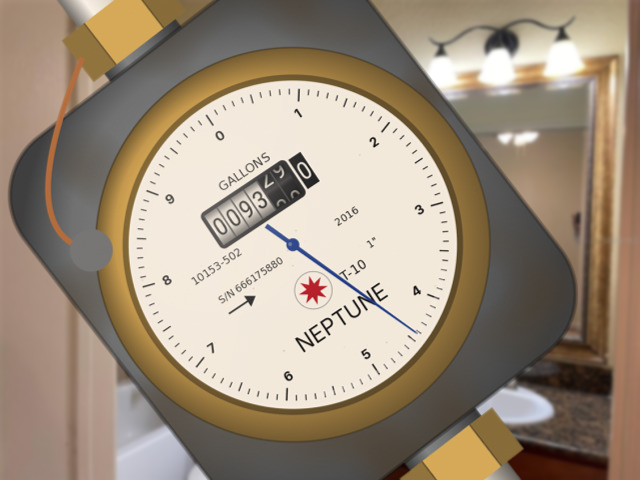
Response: 93294.4 gal
